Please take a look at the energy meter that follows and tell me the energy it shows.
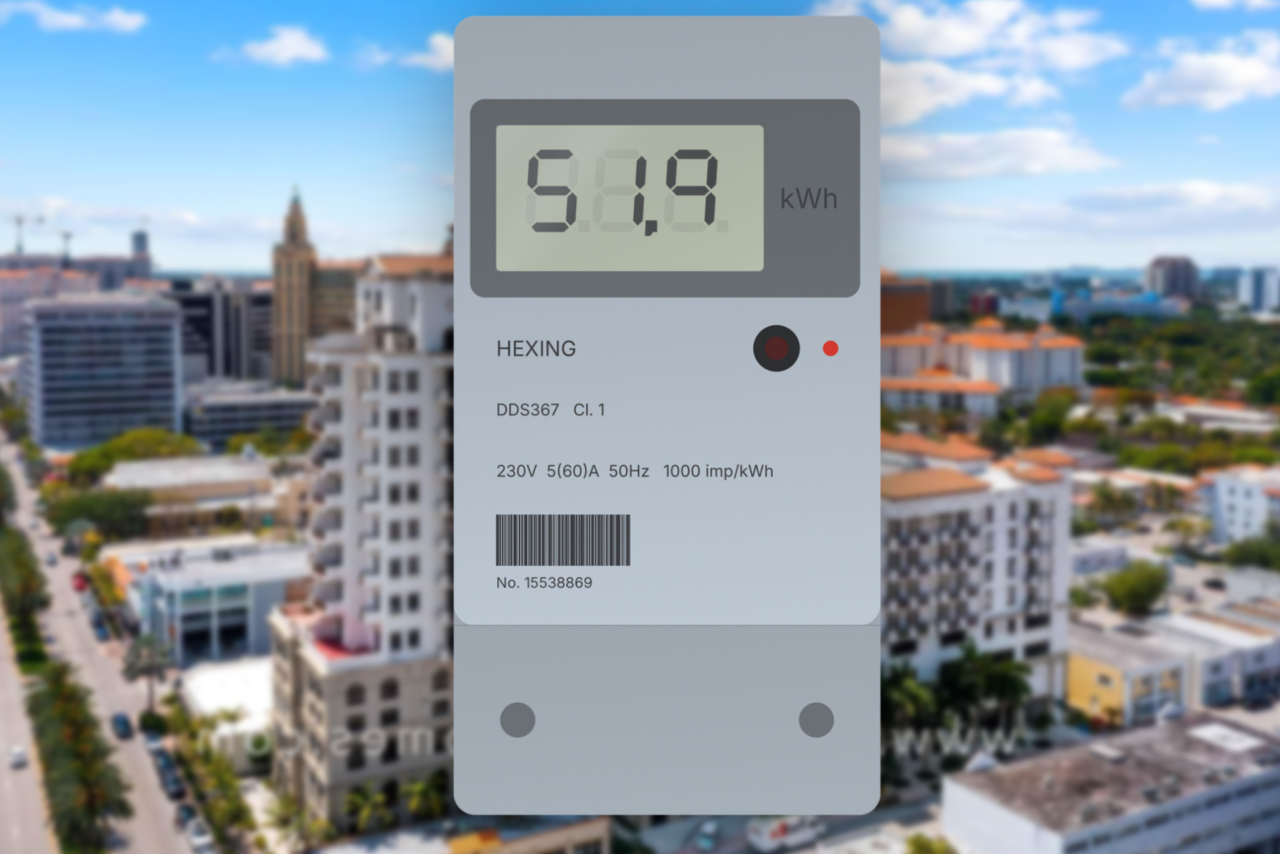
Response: 51.9 kWh
